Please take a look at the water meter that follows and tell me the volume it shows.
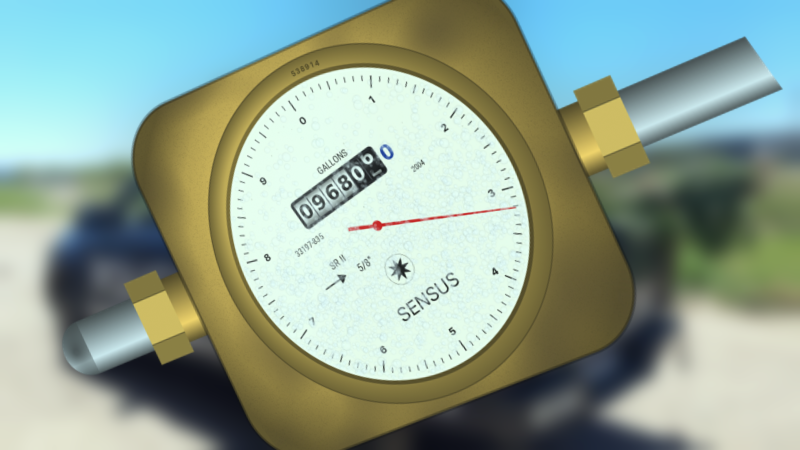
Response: 968063.2 gal
